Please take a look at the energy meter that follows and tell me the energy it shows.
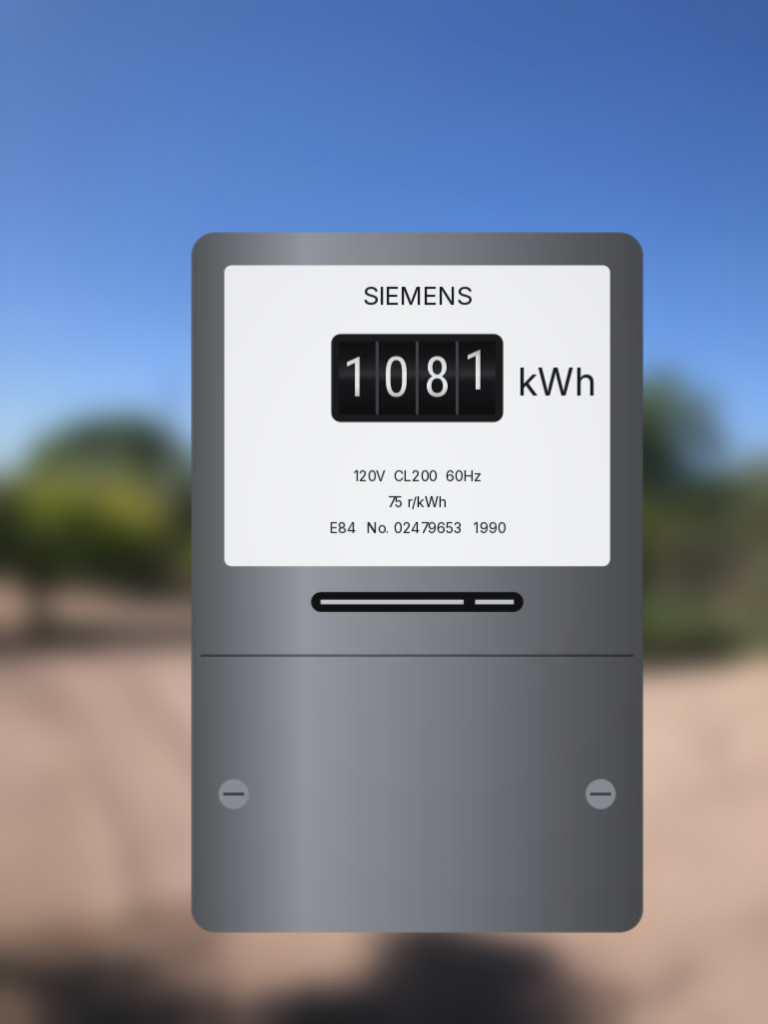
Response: 1081 kWh
